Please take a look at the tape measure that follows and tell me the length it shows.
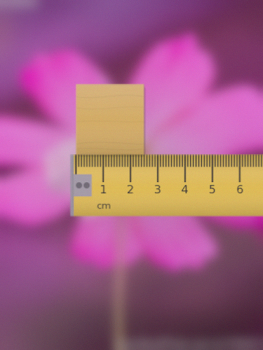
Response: 2.5 cm
